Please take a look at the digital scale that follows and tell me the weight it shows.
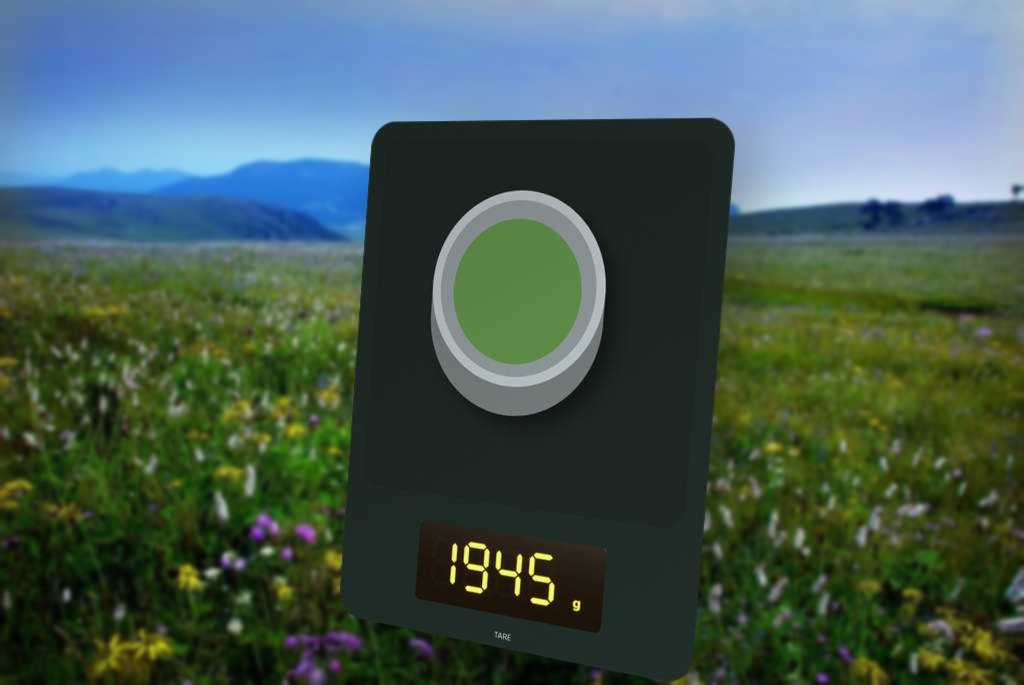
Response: 1945 g
